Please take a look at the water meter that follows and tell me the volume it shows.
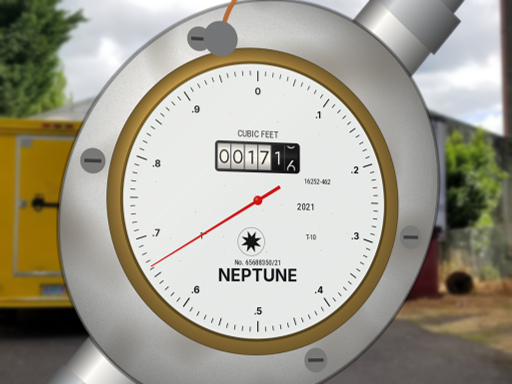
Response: 1715.66 ft³
